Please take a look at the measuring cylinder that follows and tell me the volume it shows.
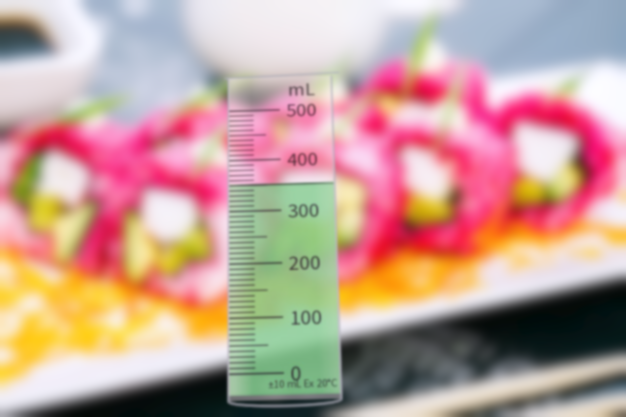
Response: 350 mL
